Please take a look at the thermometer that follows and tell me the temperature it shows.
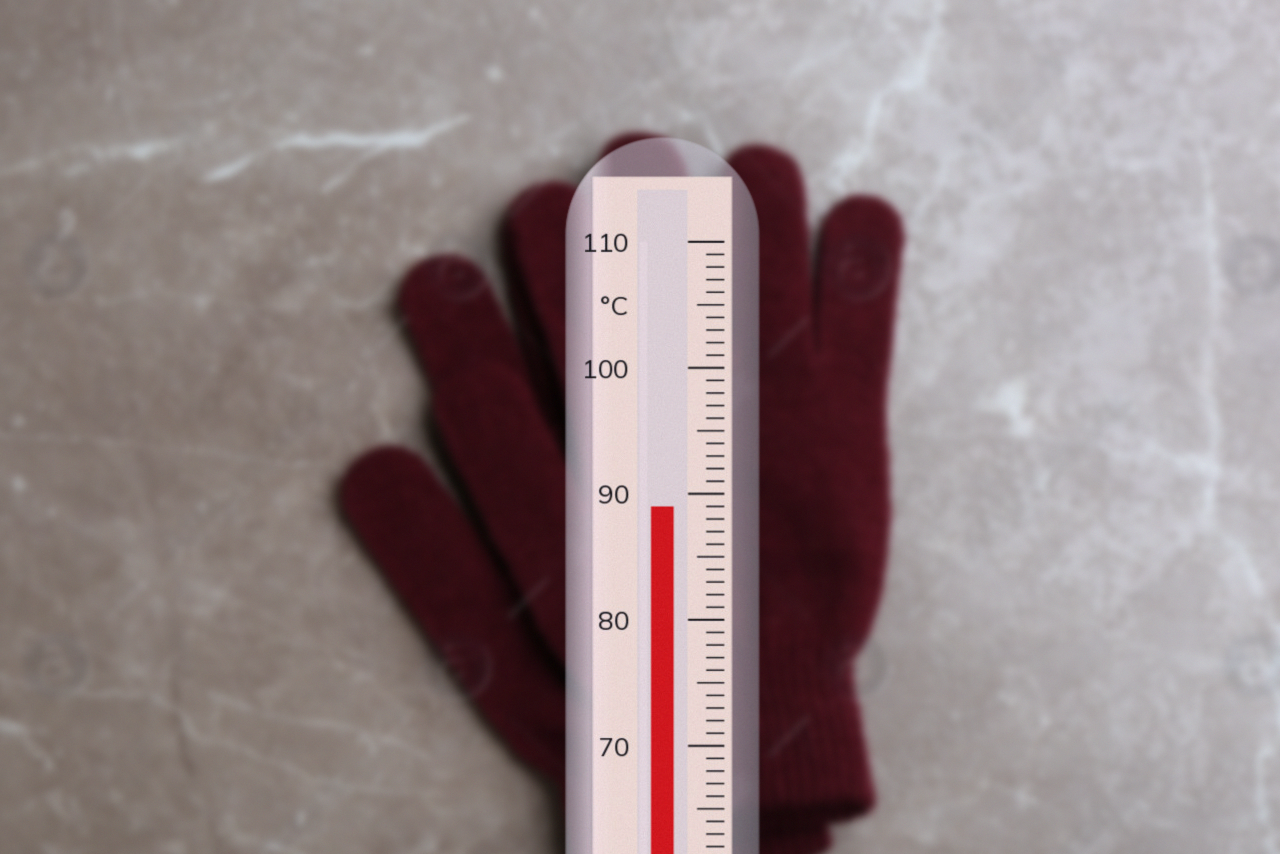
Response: 89 °C
